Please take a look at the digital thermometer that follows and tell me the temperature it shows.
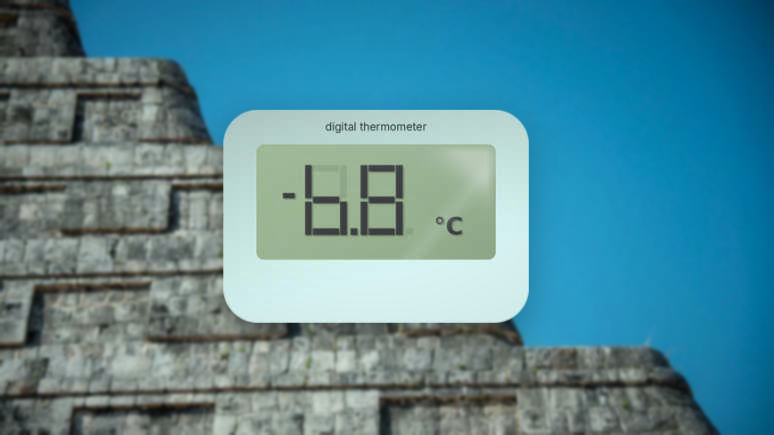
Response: -6.8 °C
